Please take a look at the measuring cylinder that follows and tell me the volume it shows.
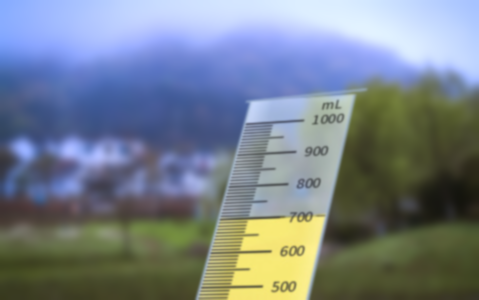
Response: 700 mL
